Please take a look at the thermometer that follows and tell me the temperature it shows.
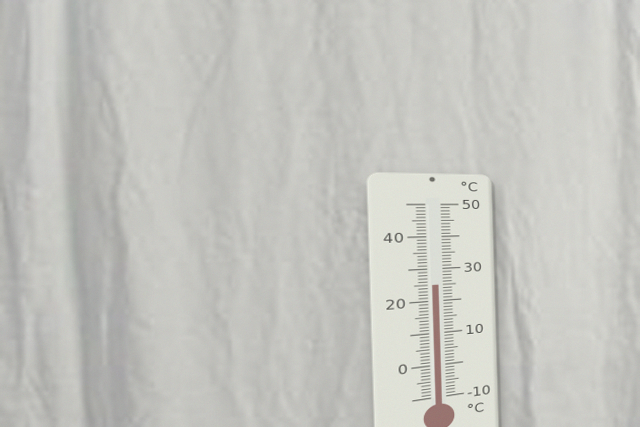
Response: 25 °C
